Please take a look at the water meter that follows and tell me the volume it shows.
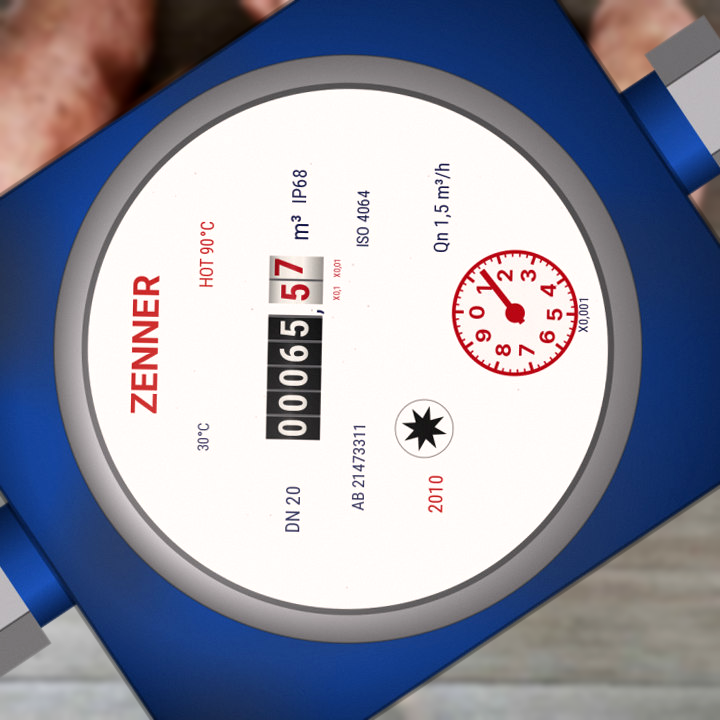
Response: 65.571 m³
